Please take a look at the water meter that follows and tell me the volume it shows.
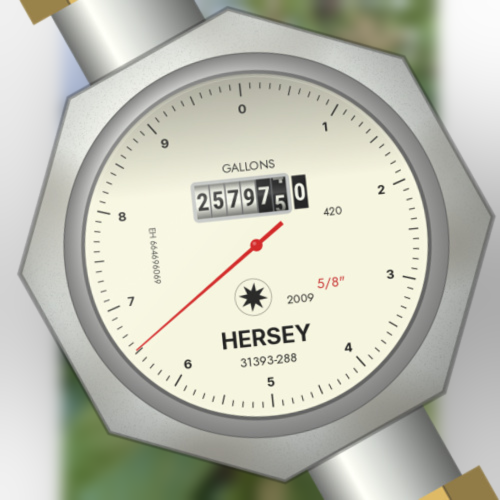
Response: 2579746.5 gal
